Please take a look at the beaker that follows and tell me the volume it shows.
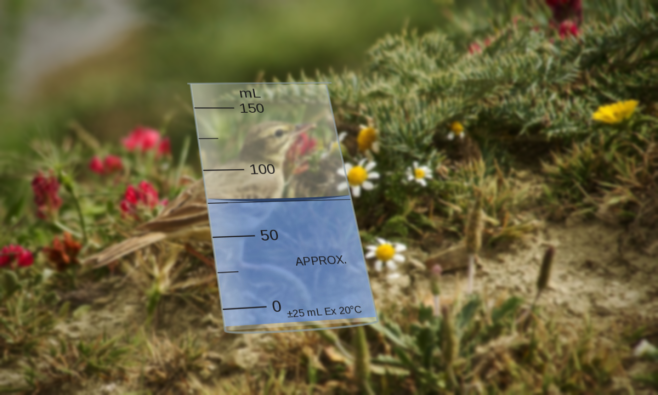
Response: 75 mL
